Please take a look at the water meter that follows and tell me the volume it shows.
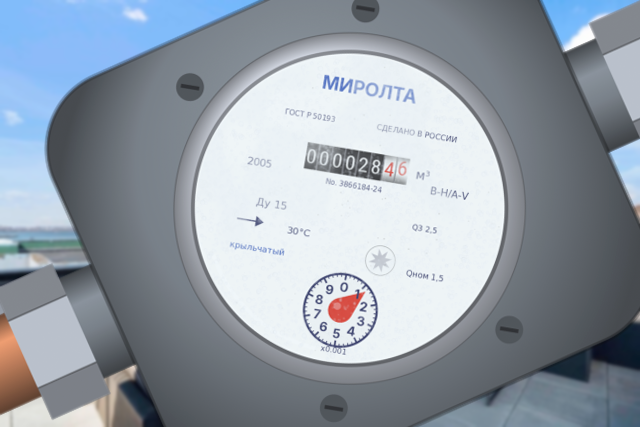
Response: 28.461 m³
